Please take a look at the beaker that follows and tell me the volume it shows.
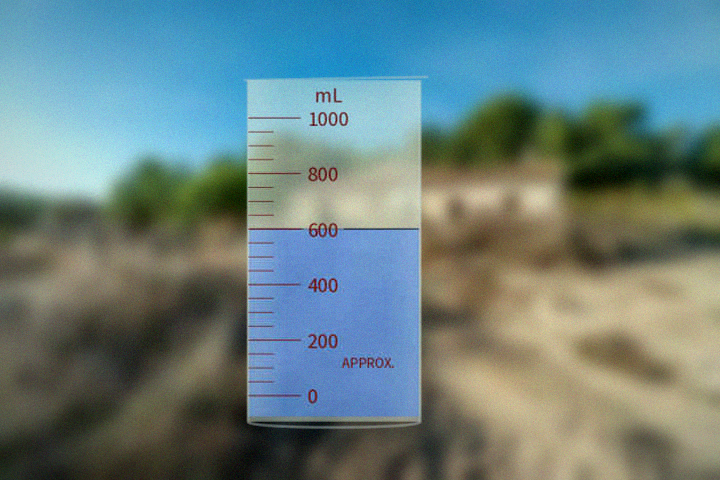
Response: 600 mL
